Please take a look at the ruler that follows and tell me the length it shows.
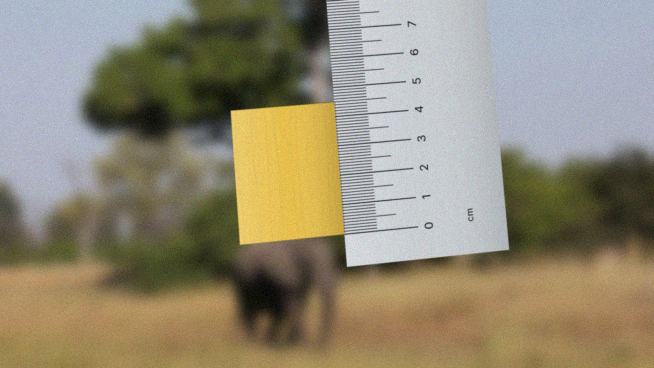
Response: 4.5 cm
